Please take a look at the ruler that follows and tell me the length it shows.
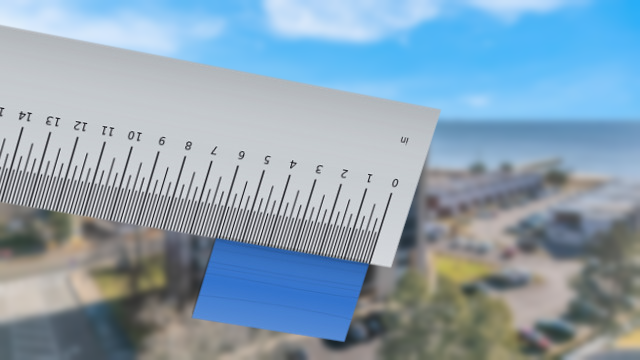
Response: 6 in
